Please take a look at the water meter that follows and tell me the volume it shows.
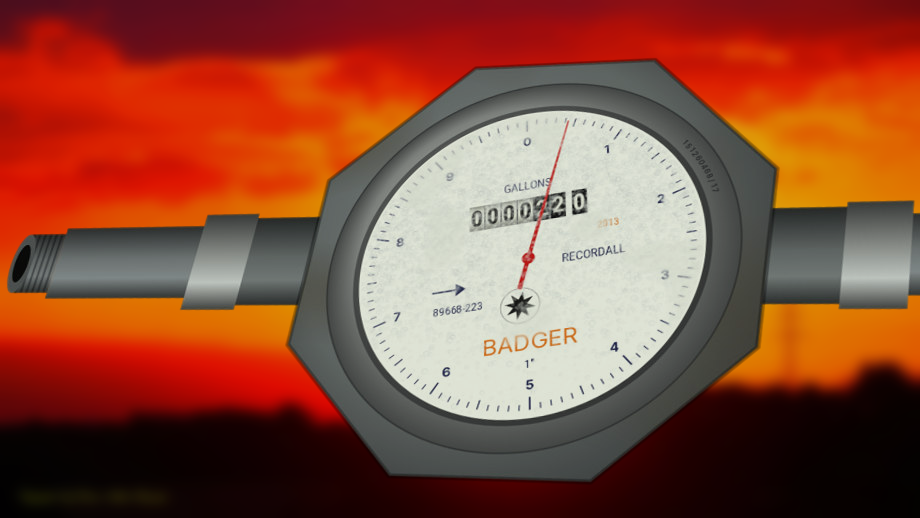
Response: 220.4 gal
